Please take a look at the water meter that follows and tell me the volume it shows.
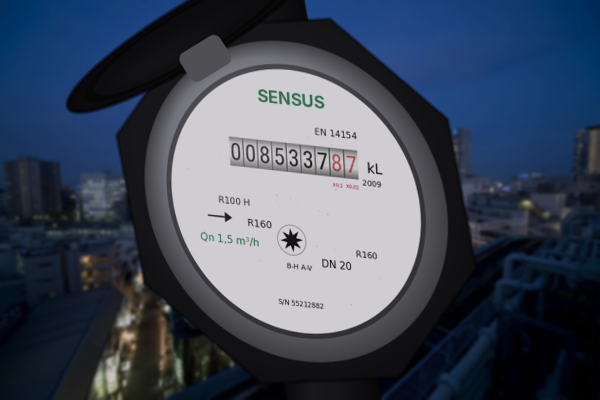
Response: 85337.87 kL
